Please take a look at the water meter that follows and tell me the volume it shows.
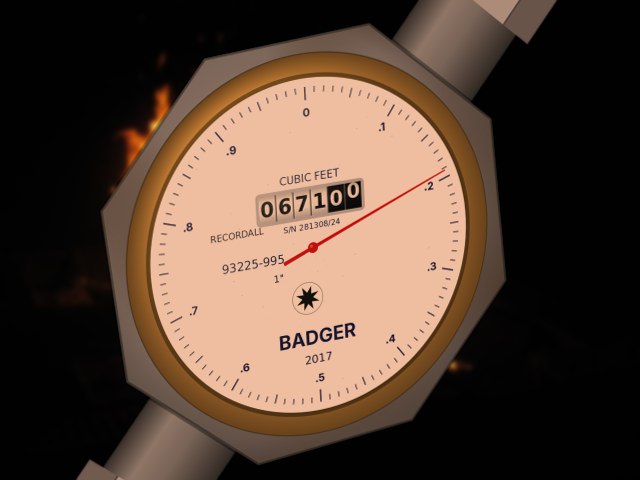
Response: 67100.19 ft³
